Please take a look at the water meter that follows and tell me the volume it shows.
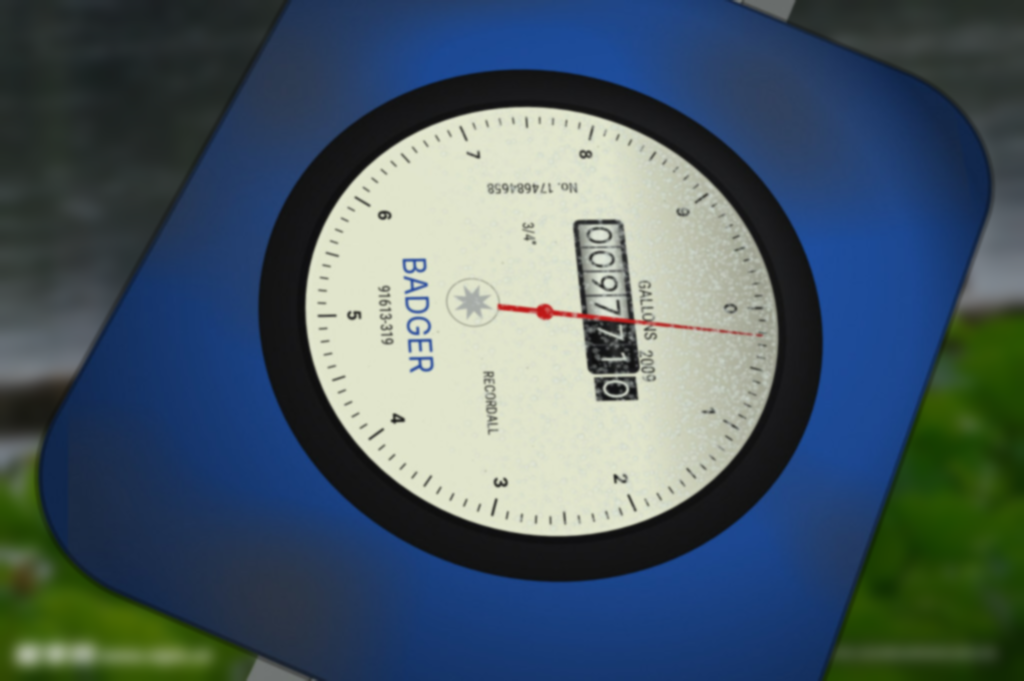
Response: 97710.2 gal
